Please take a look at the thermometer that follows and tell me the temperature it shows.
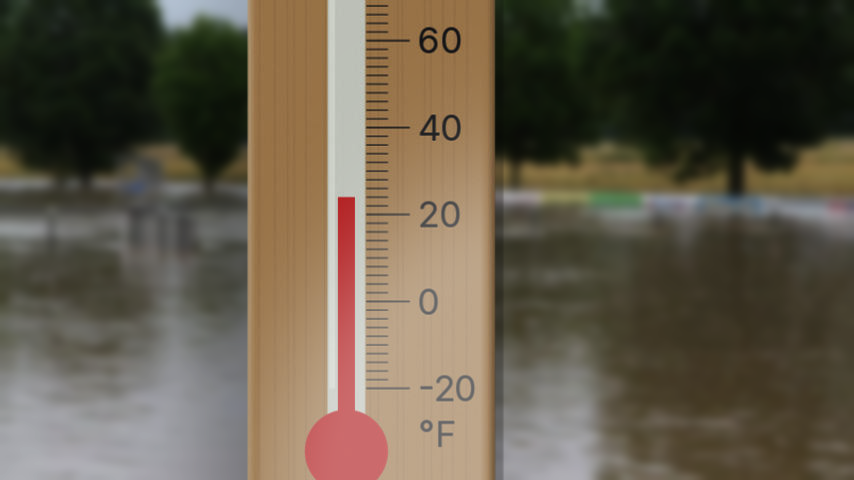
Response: 24 °F
